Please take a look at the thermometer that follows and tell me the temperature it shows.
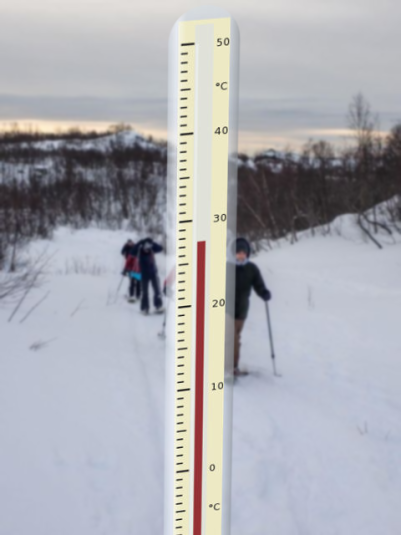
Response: 27.5 °C
